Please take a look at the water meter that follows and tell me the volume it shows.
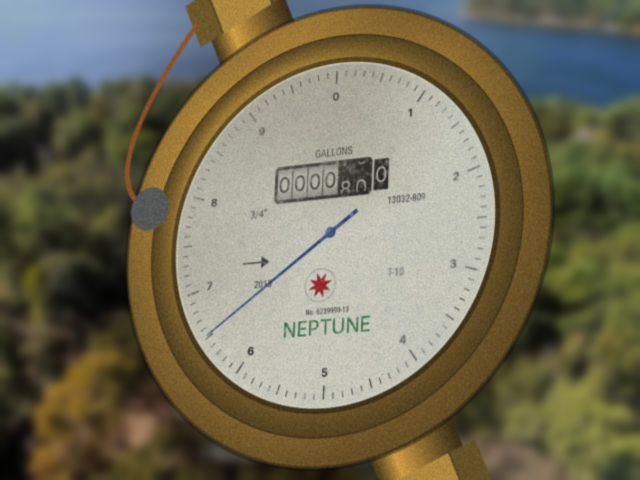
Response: 796.5 gal
